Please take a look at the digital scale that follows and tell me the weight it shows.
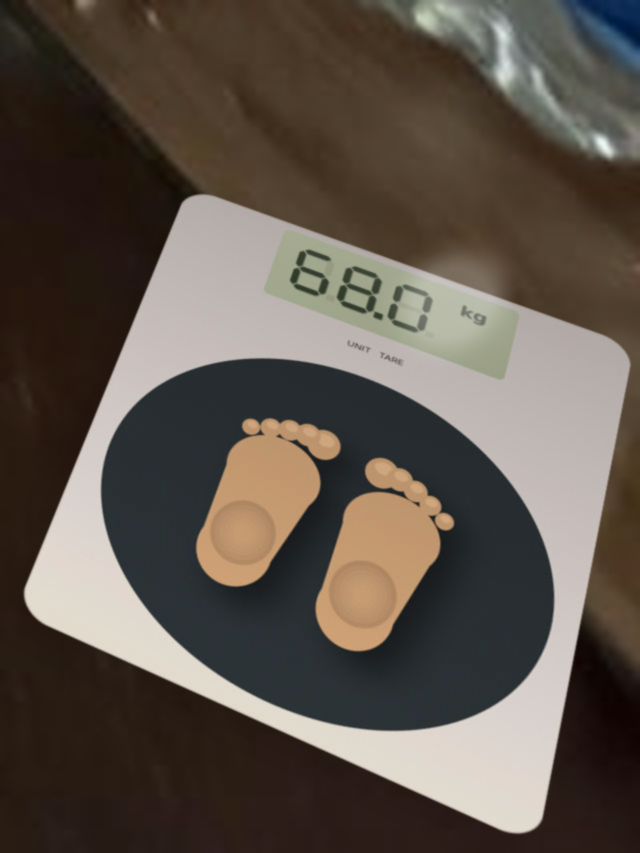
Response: 68.0 kg
